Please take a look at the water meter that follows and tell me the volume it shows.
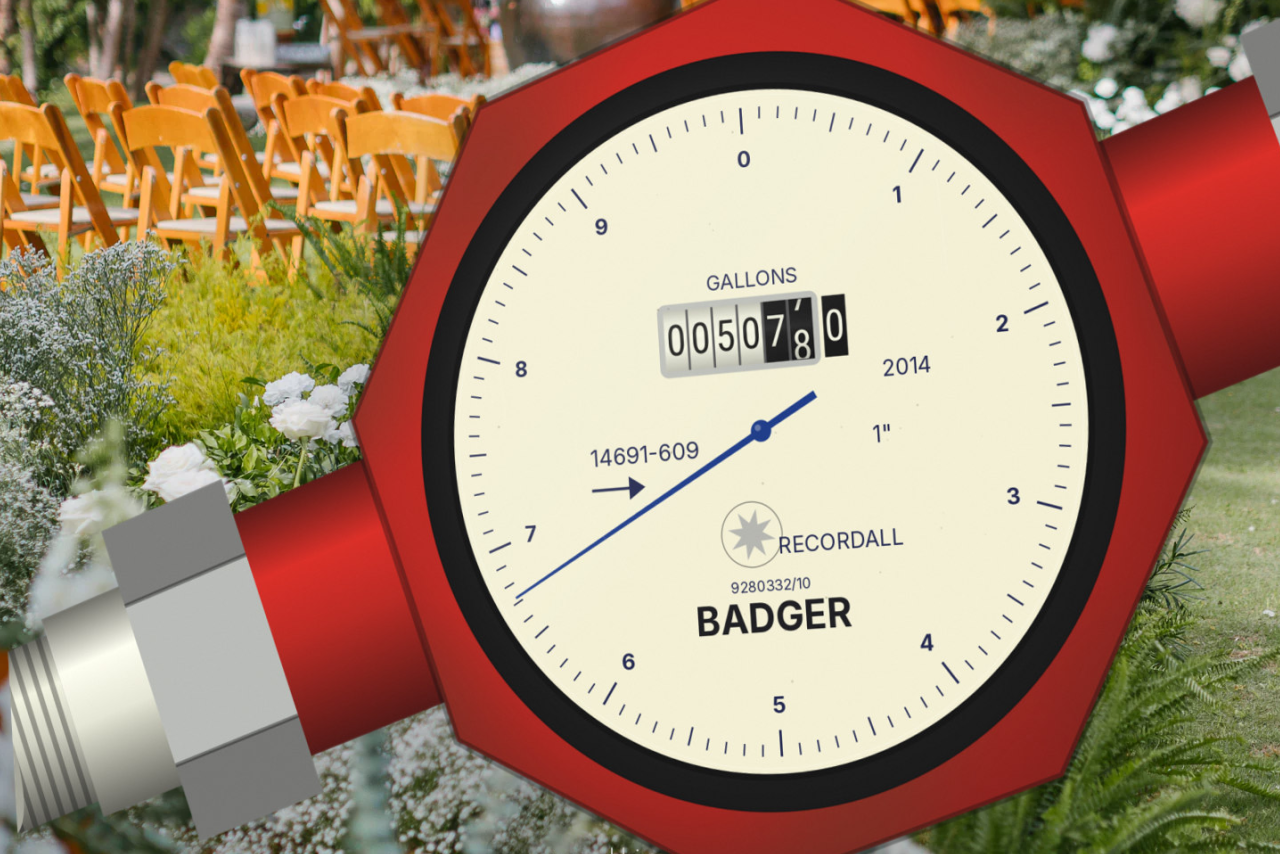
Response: 50776.7 gal
